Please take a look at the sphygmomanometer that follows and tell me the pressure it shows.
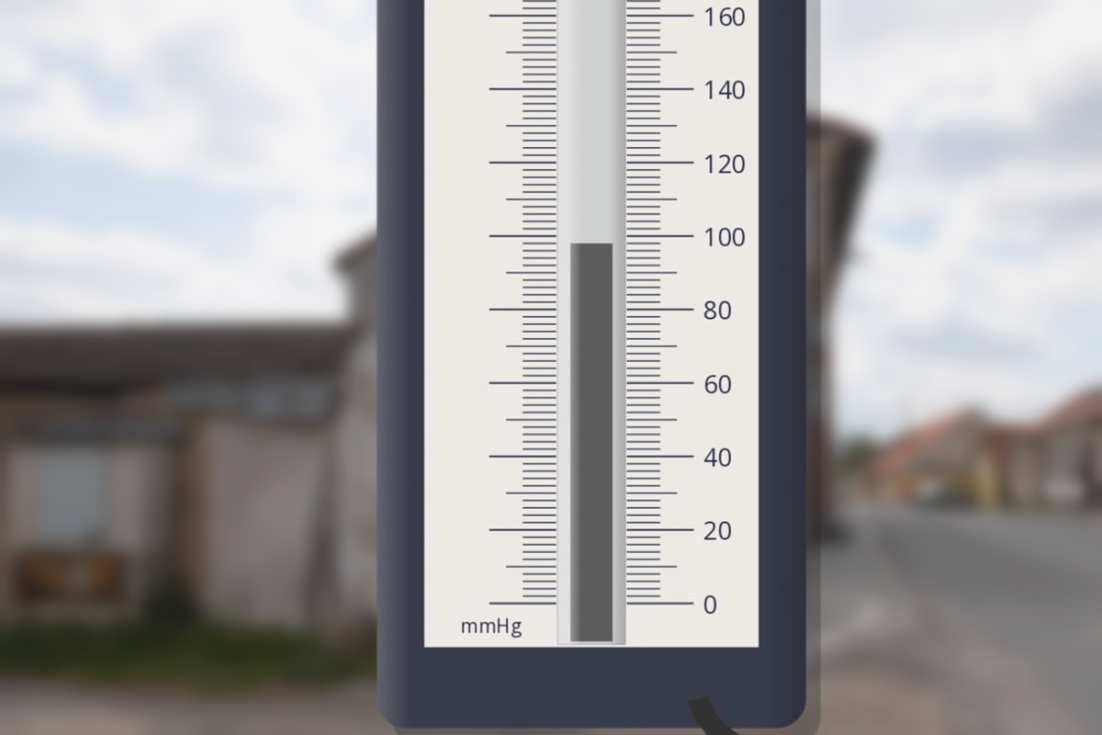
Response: 98 mmHg
